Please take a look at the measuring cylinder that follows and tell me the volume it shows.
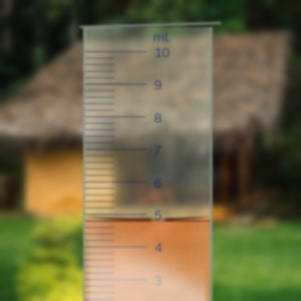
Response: 4.8 mL
